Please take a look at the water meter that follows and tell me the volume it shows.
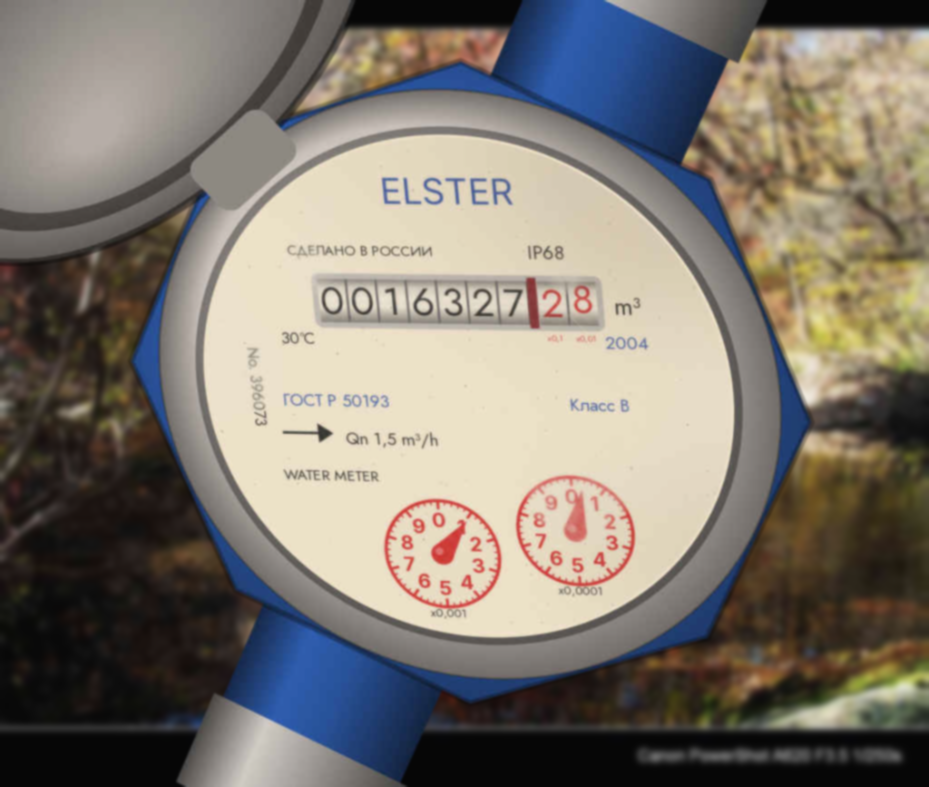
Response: 16327.2810 m³
